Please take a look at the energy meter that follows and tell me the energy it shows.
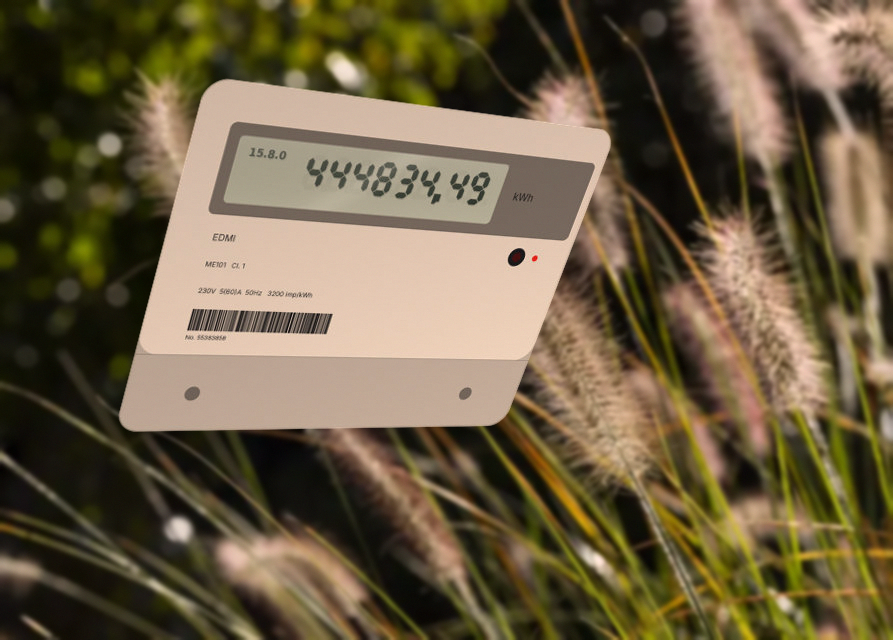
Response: 444834.49 kWh
